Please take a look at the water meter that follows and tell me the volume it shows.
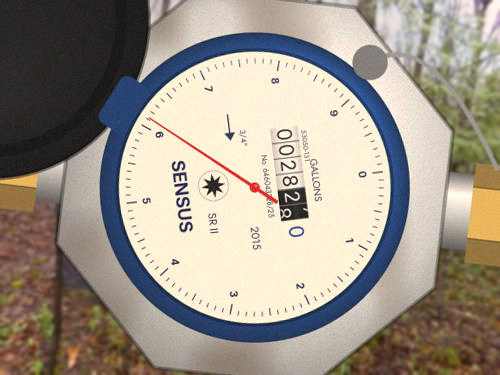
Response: 28276.1 gal
